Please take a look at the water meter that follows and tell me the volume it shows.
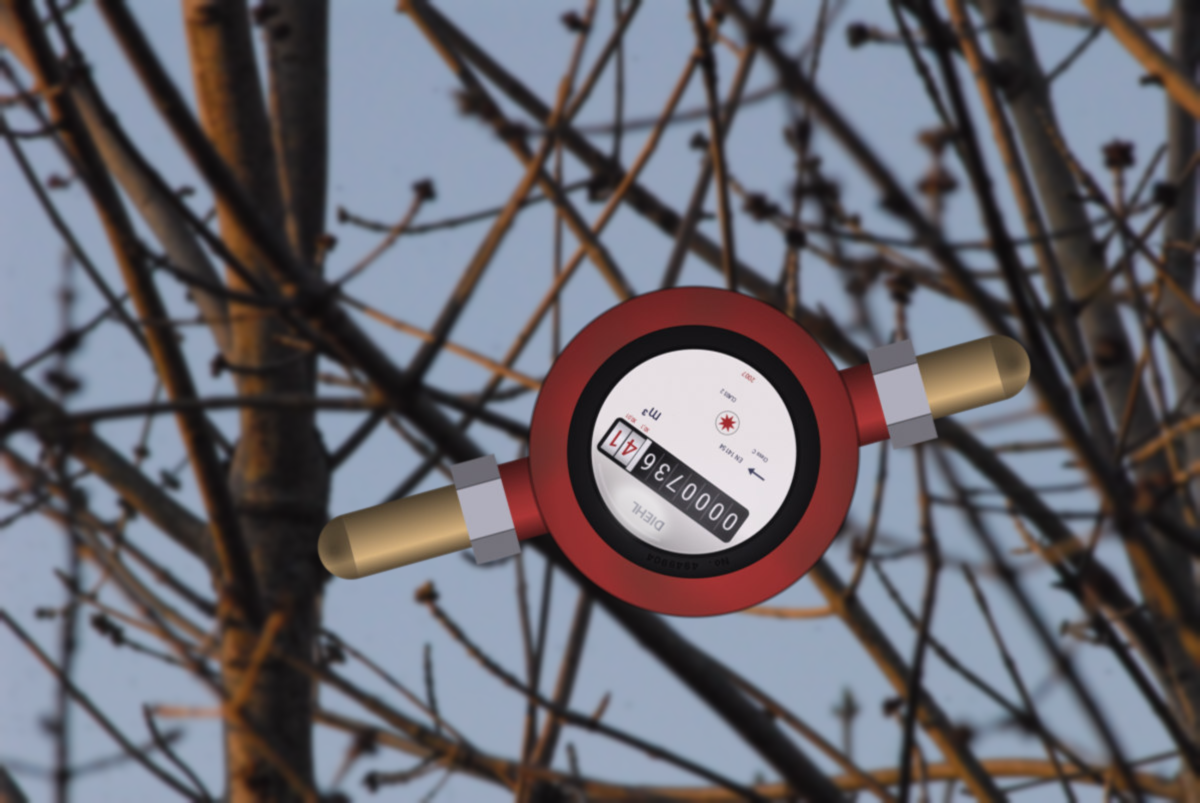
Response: 736.41 m³
